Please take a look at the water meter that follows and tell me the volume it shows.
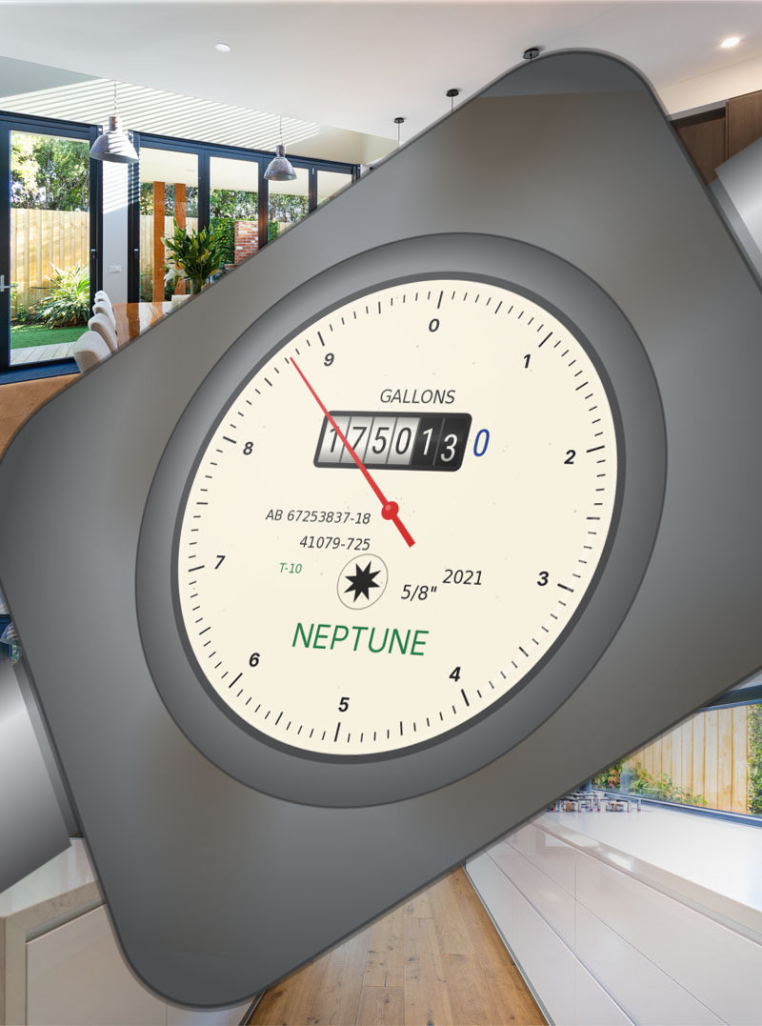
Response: 1750128.7 gal
